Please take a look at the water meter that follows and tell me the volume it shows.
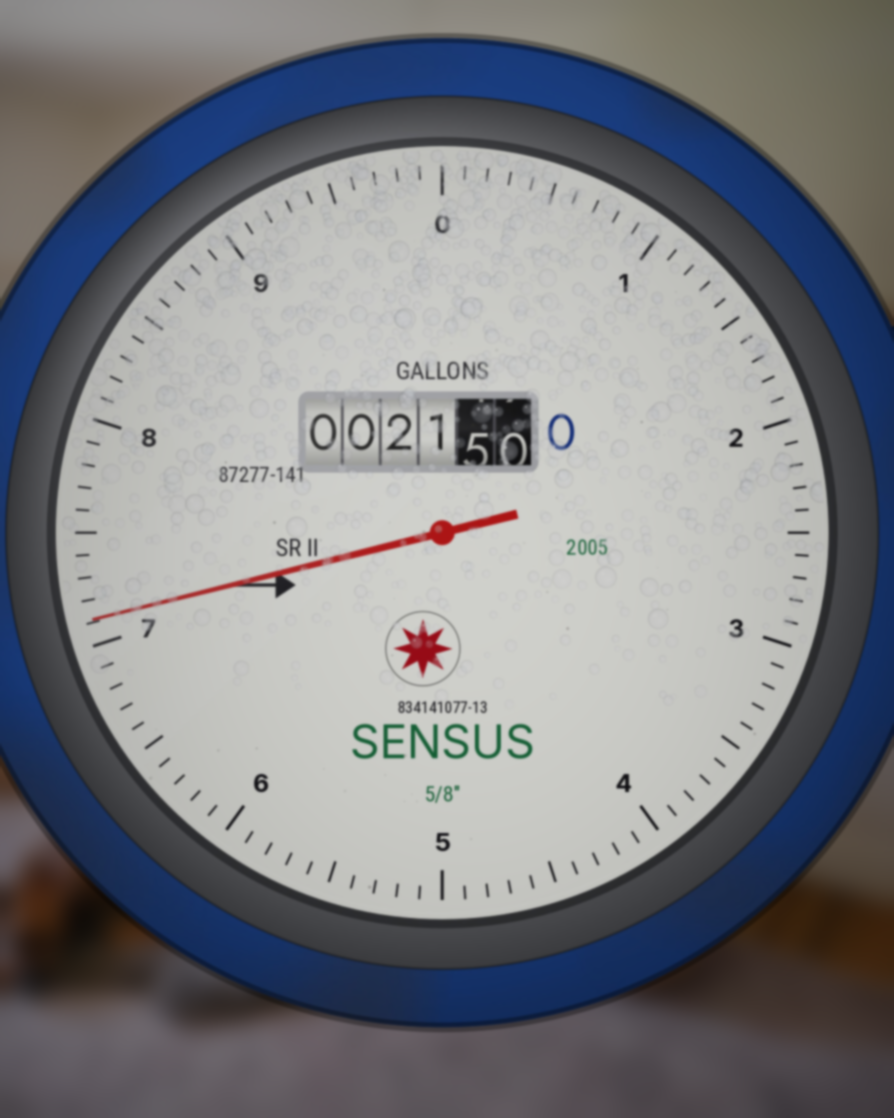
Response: 21497.1 gal
